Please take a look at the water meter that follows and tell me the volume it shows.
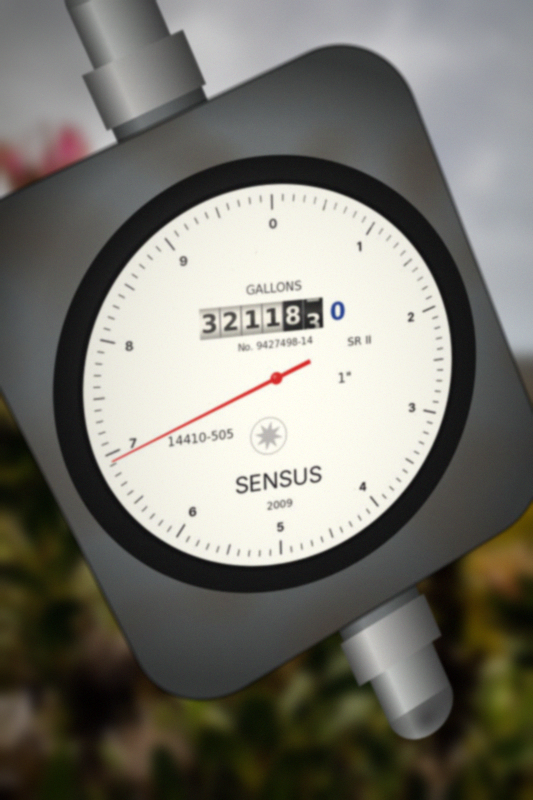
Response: 3211826.9 gal
